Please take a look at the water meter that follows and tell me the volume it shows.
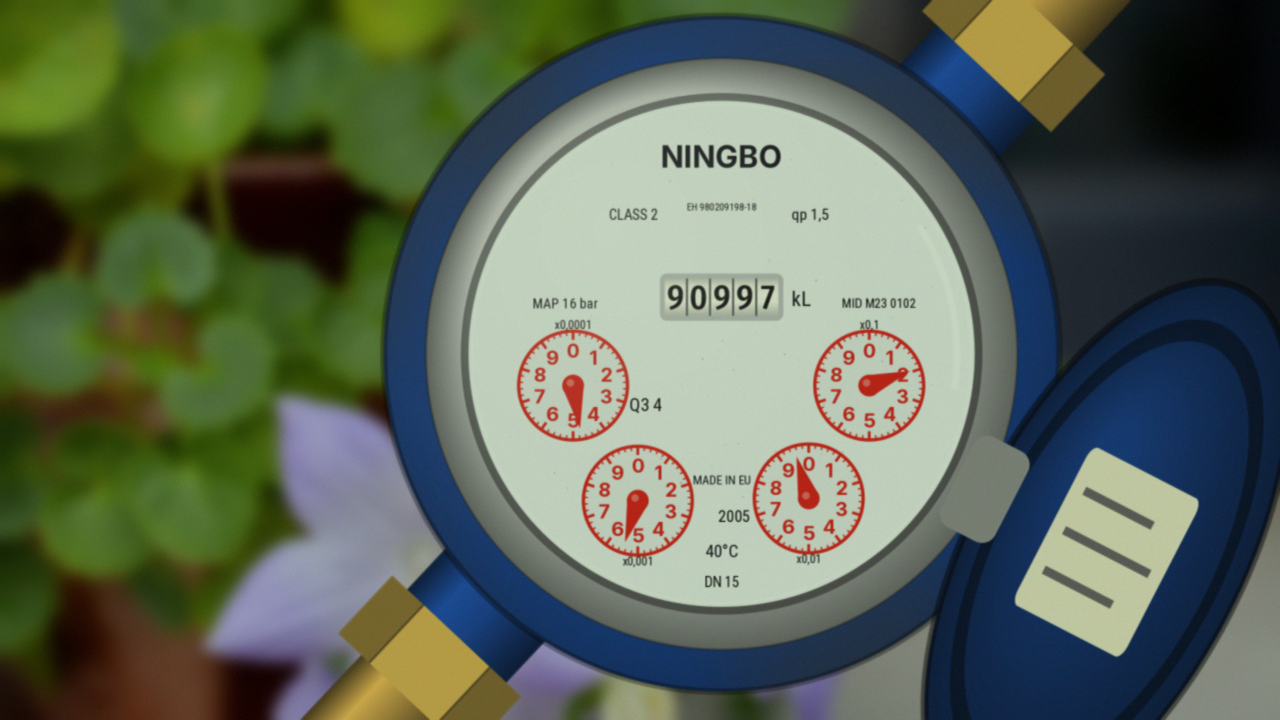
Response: 90997.1954 kL
